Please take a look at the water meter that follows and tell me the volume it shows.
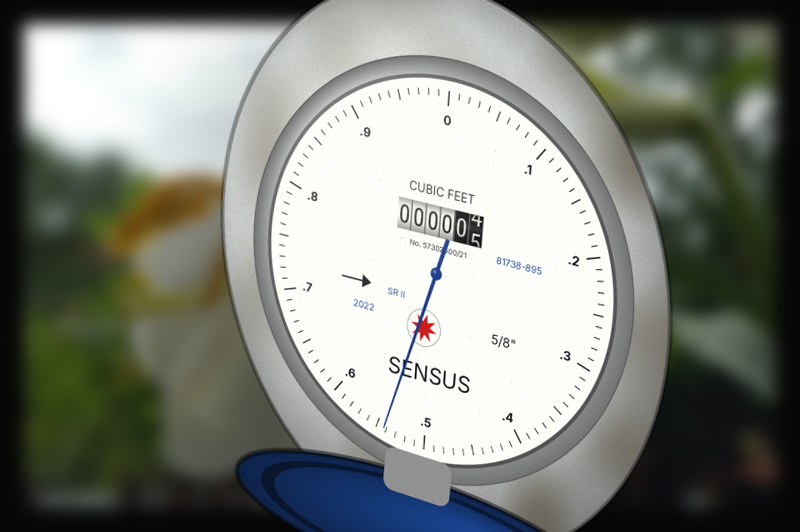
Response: 4.54 ft³
